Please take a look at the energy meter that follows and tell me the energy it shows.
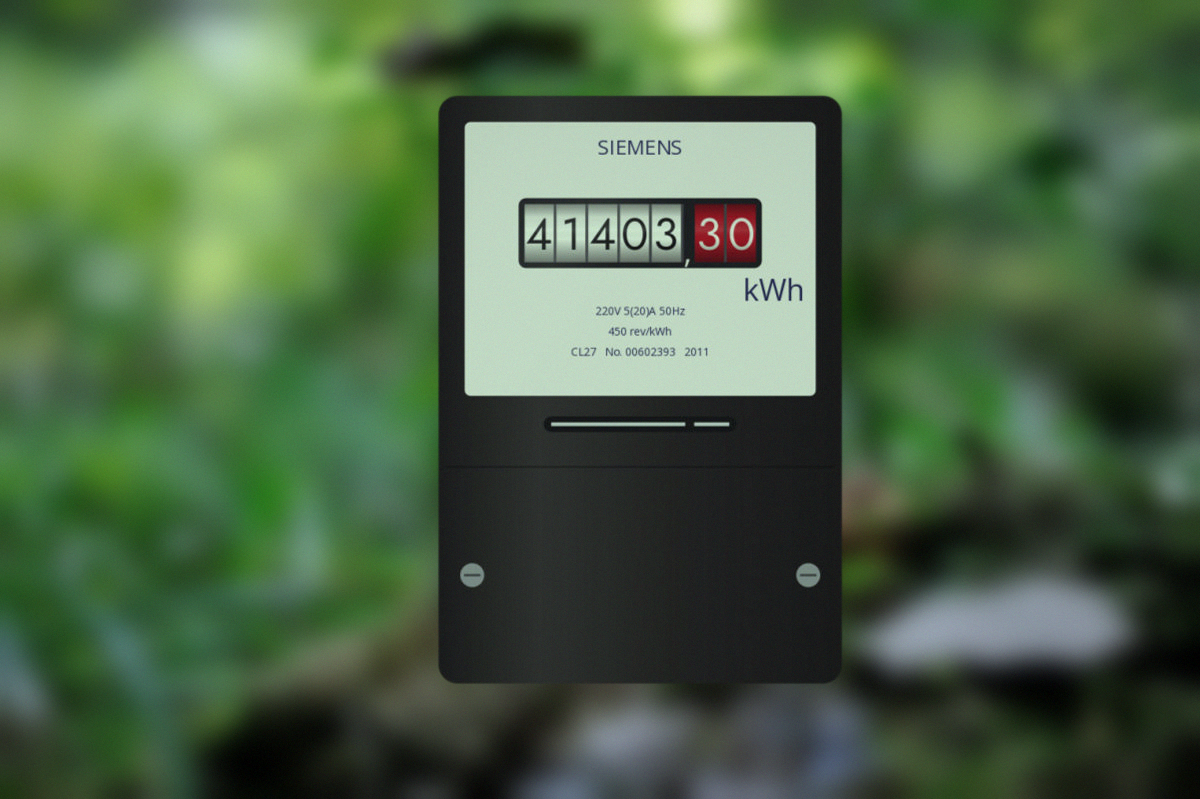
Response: 41403.30 kWh
